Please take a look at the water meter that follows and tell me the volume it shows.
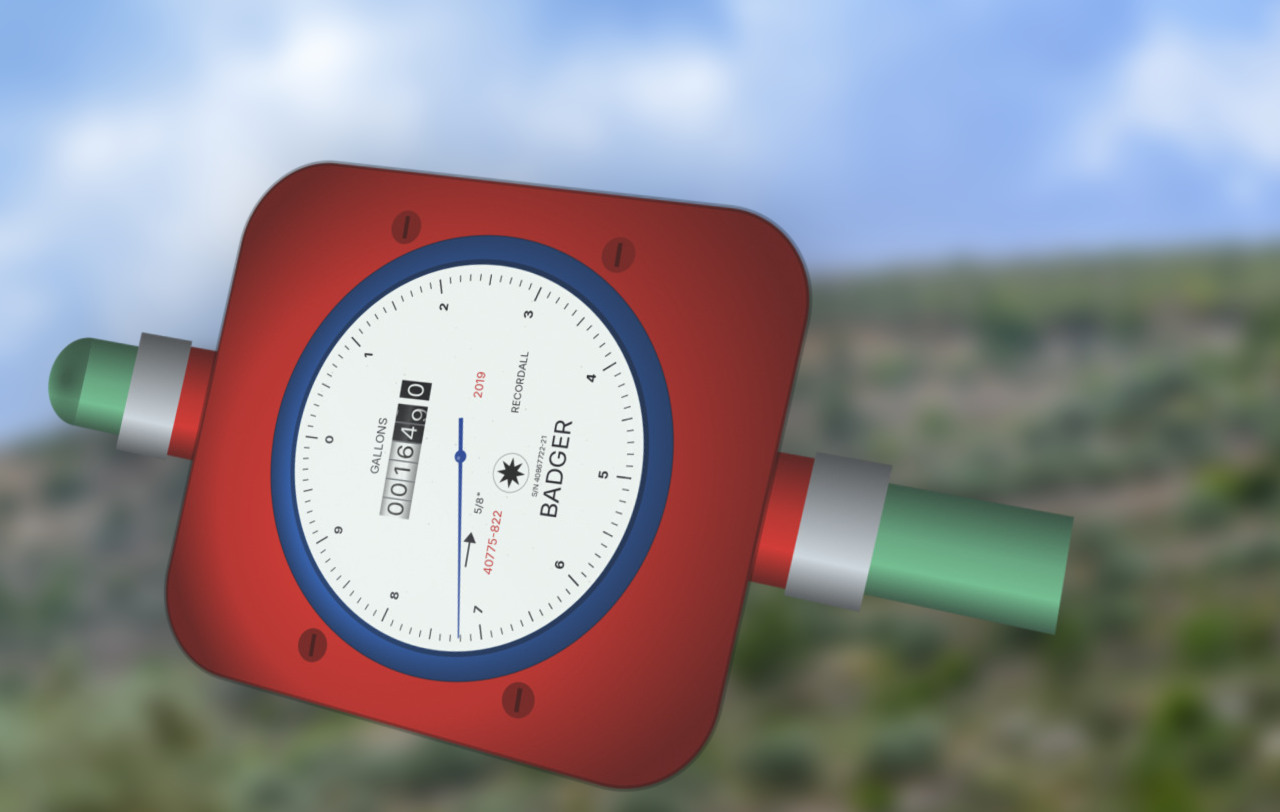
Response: 16487.2 gal
